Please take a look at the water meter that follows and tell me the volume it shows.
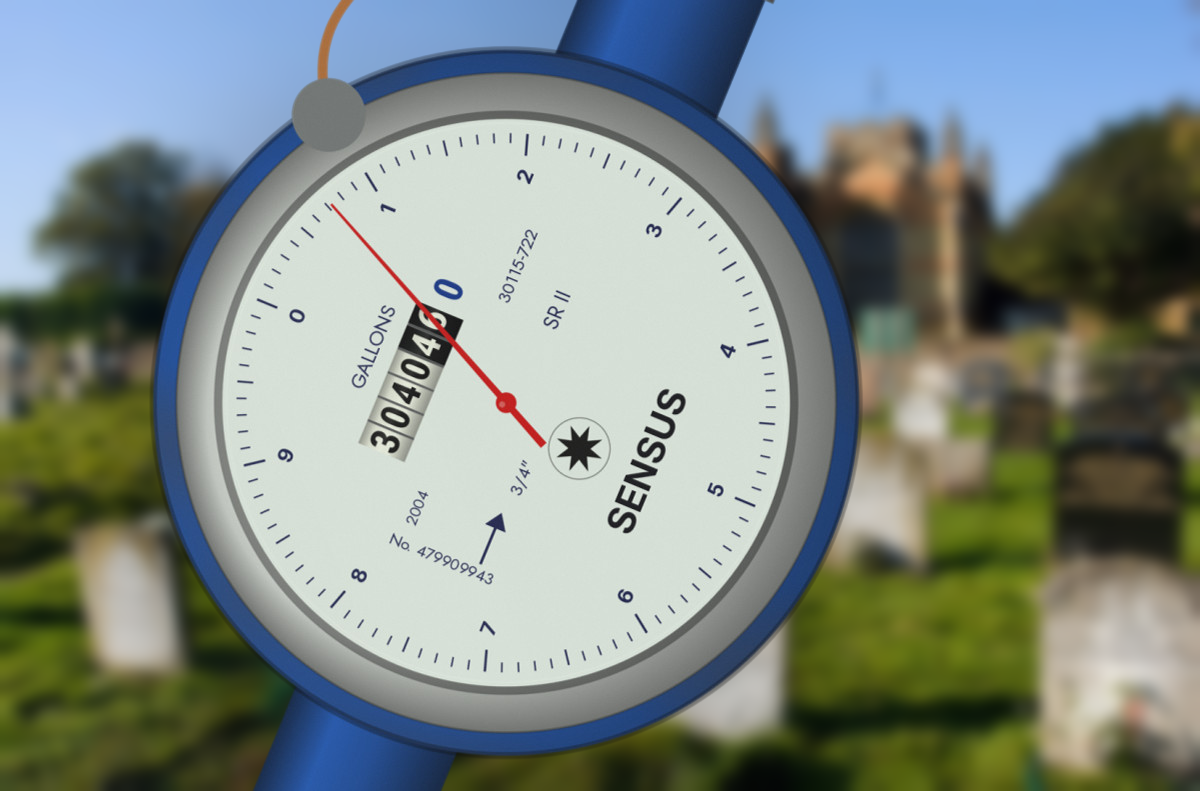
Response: 3040460.7 gal
